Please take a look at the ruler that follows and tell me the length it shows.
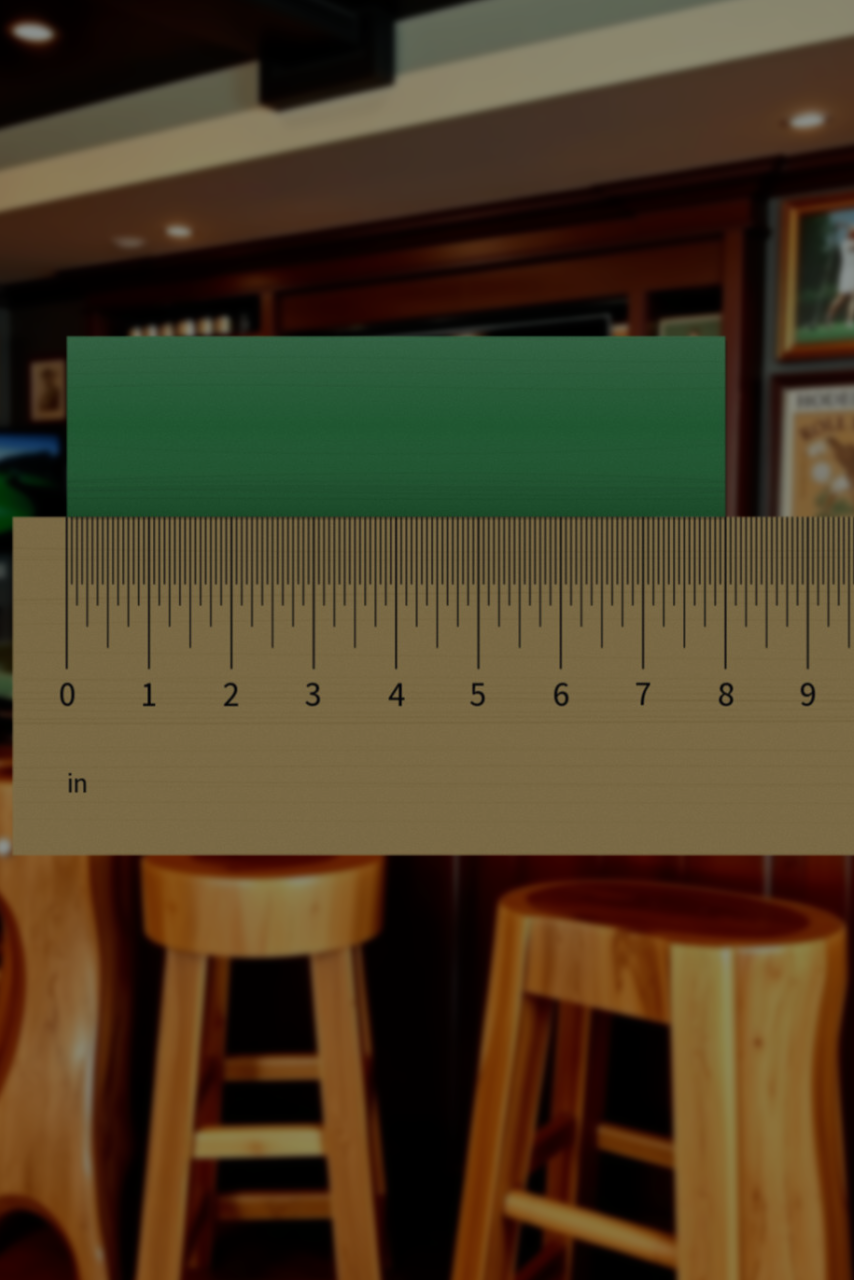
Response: 8 in
